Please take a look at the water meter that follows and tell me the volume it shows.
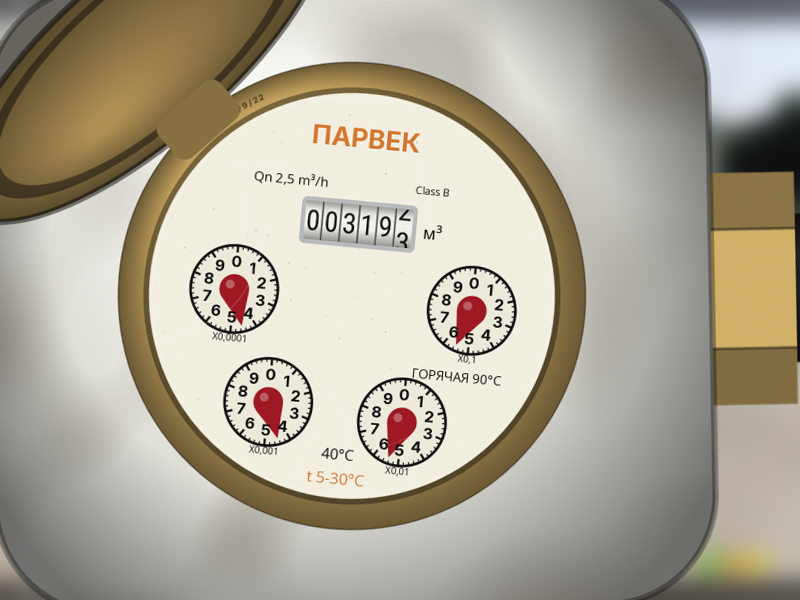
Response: 3192.5544 m³
